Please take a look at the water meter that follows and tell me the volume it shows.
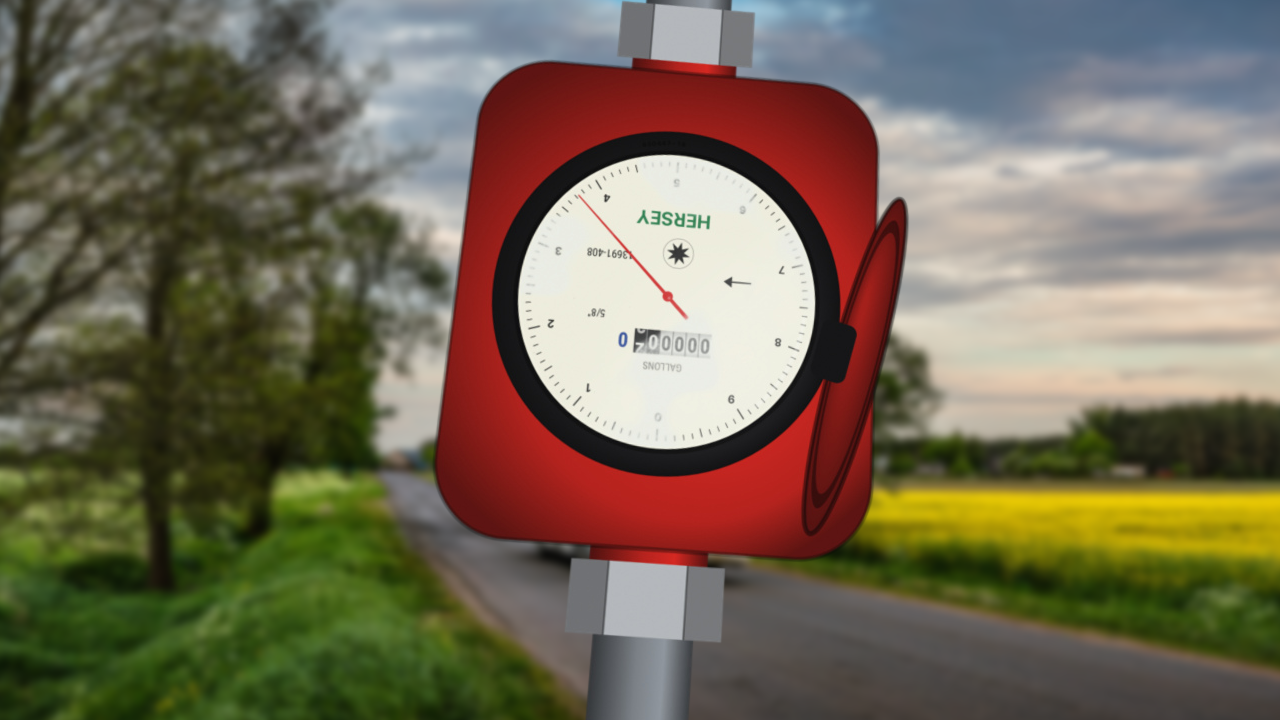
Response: 23.7 gal
